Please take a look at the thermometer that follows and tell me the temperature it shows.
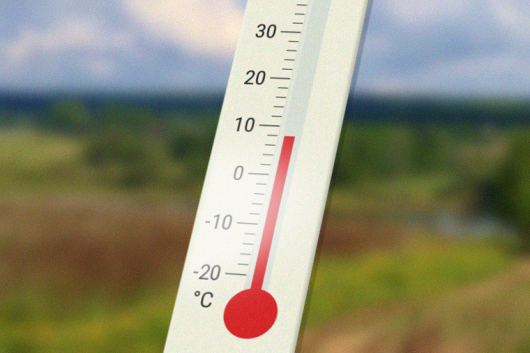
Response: 8 °C
